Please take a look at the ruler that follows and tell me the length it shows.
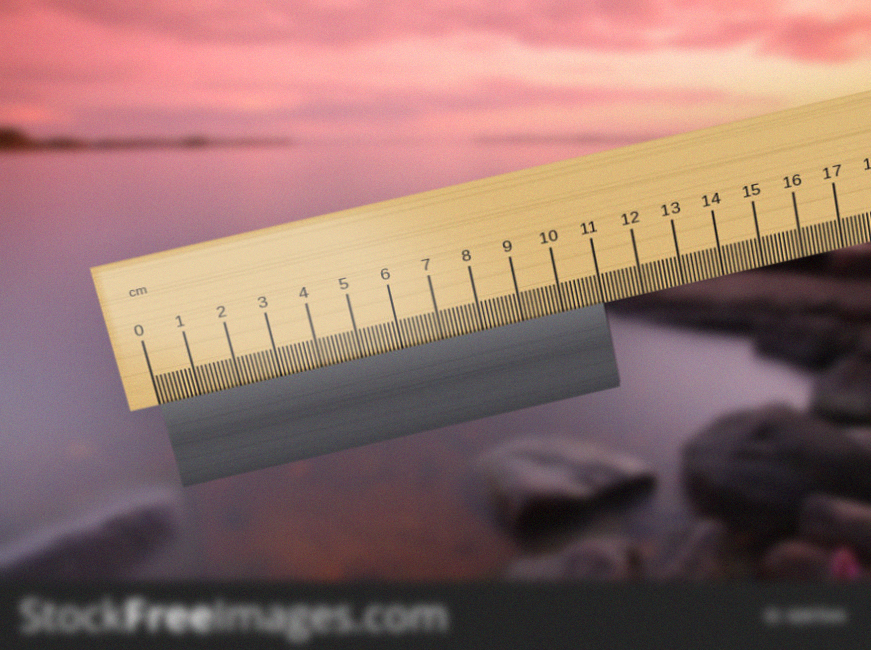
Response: 11 cm
